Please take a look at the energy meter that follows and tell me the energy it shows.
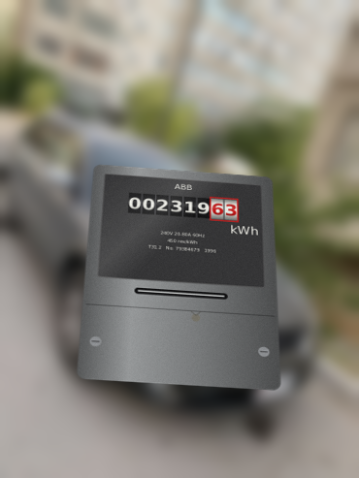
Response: 2319.63 kWh
